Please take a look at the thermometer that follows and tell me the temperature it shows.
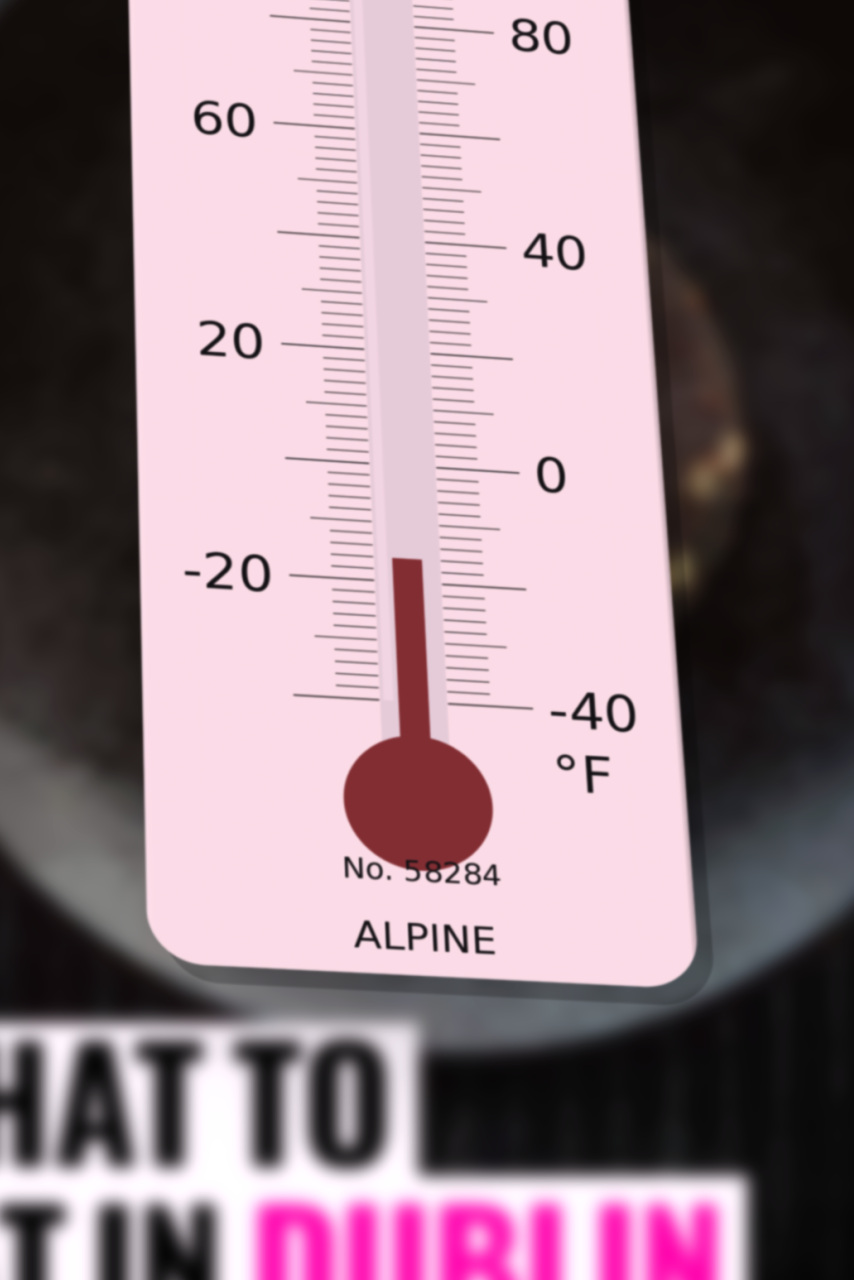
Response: -16 °F
